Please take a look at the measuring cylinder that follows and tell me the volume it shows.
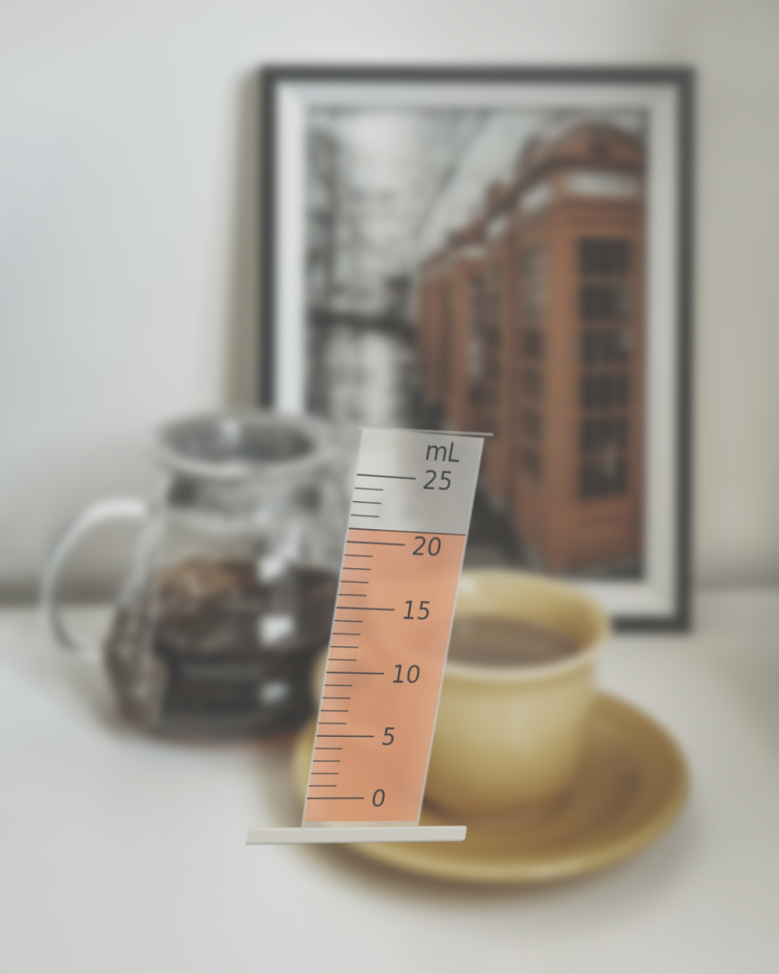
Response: 21 mL
